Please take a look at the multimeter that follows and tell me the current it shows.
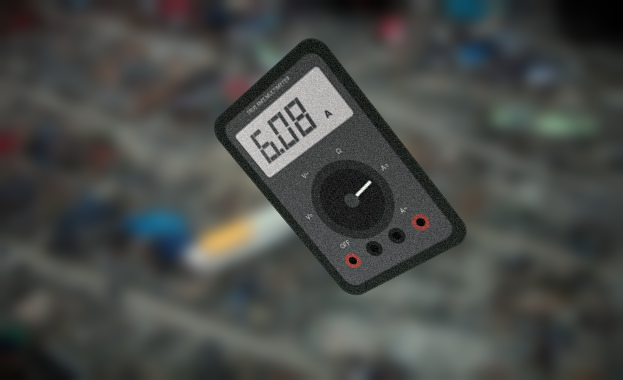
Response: 6.08 A
